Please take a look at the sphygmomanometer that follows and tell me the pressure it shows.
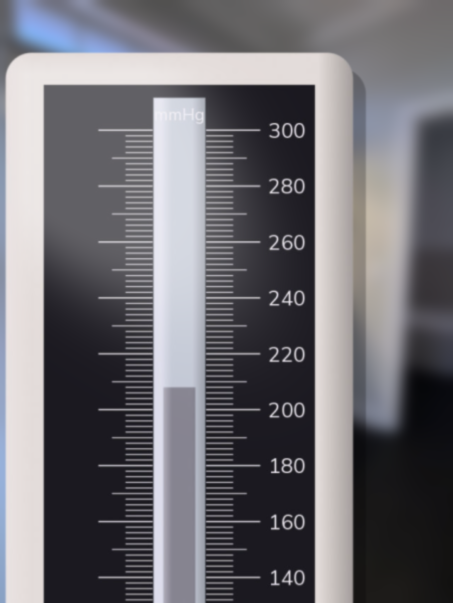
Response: 208 mmHg
